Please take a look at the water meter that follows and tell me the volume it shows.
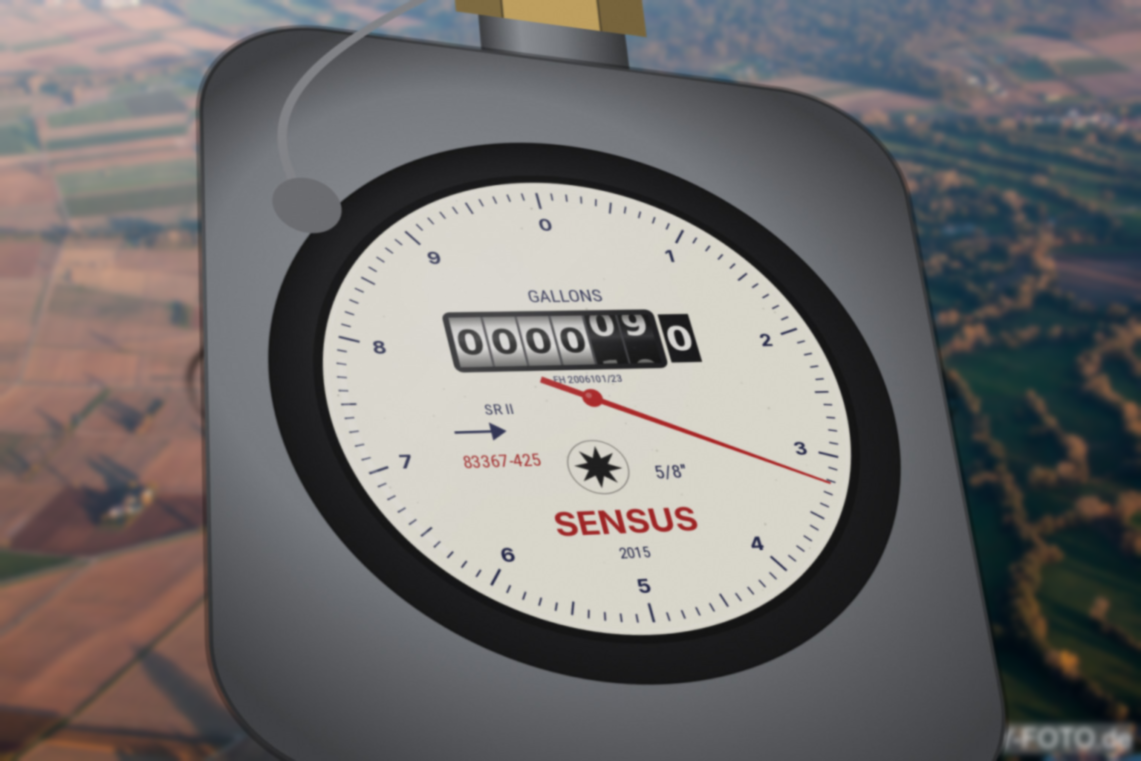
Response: 93.2 gal
